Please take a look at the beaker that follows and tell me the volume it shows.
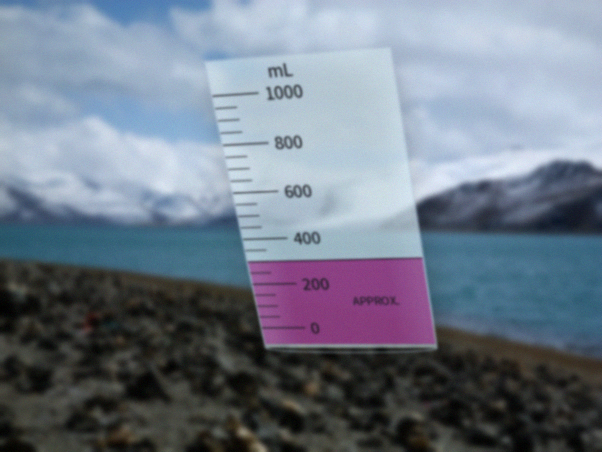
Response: 300 mL
